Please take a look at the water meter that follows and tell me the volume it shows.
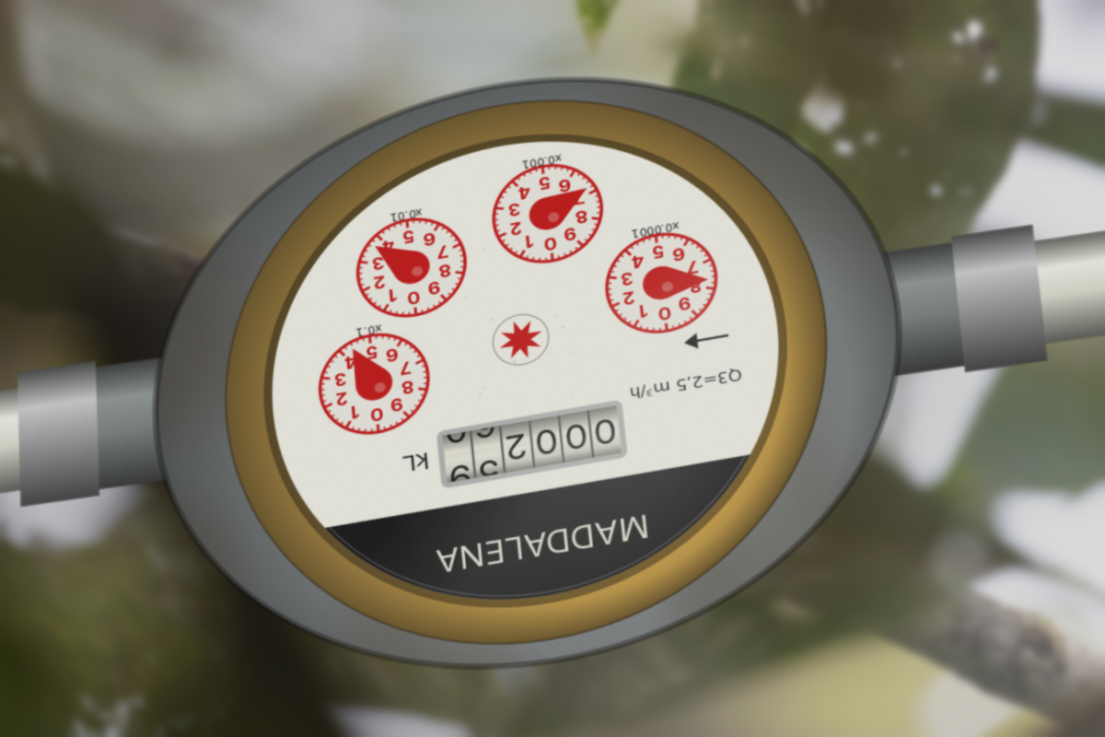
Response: 259.4367 kL
